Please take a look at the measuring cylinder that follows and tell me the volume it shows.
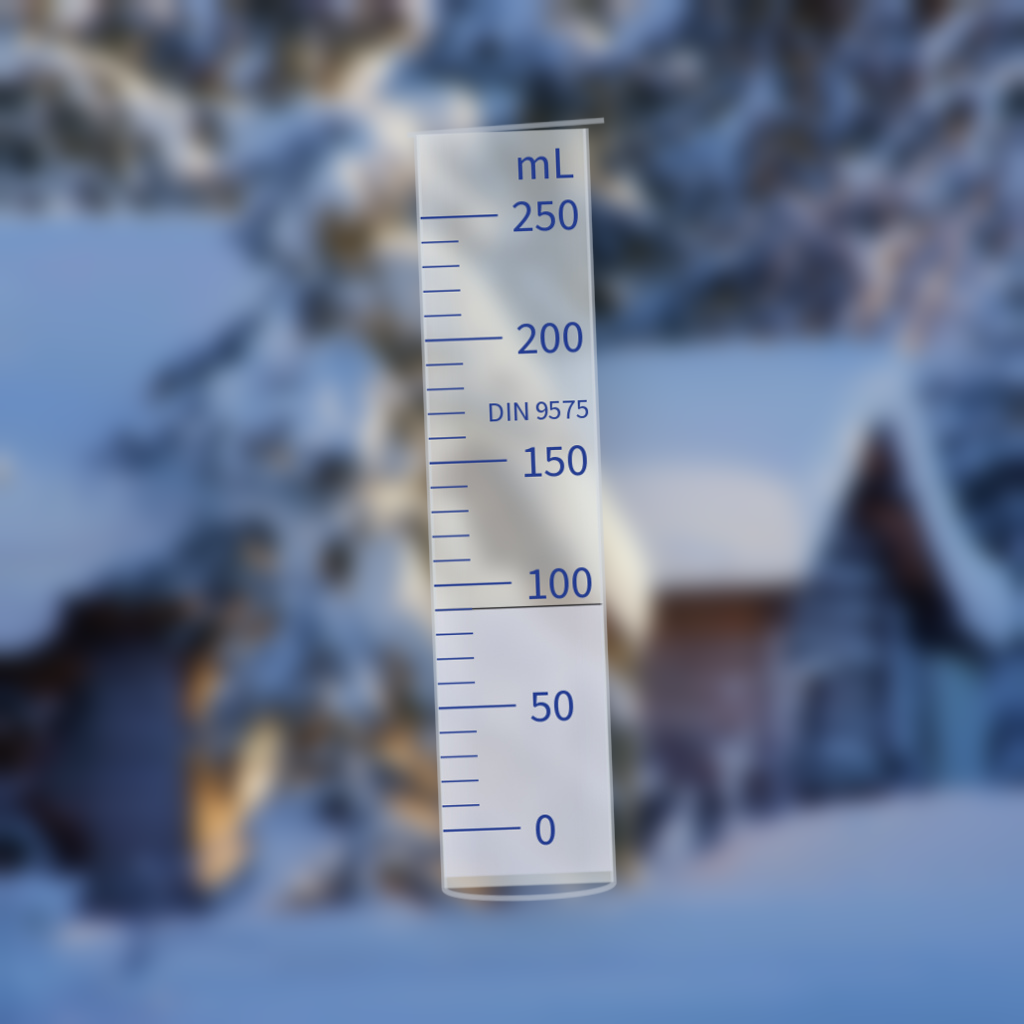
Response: 90 mL
